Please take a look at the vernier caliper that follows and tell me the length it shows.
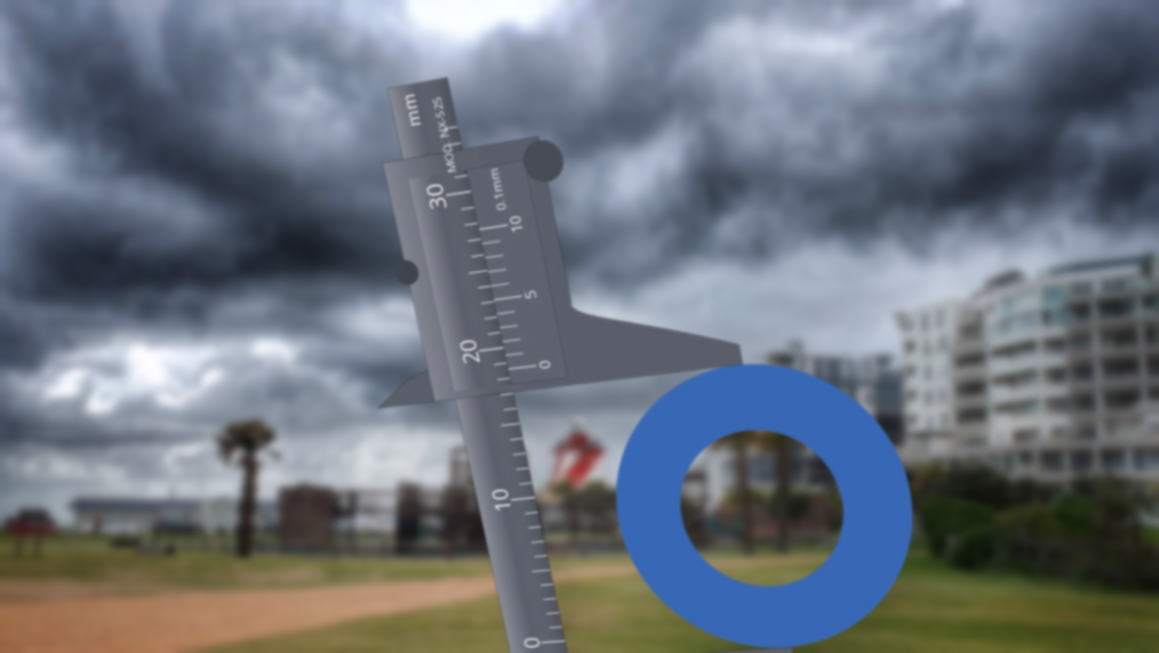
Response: 18.6 mm
